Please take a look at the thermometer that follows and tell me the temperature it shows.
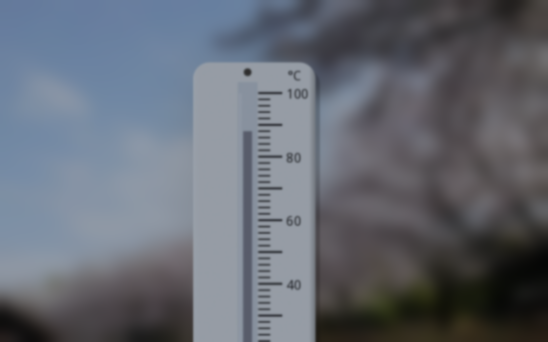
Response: 88 °C
